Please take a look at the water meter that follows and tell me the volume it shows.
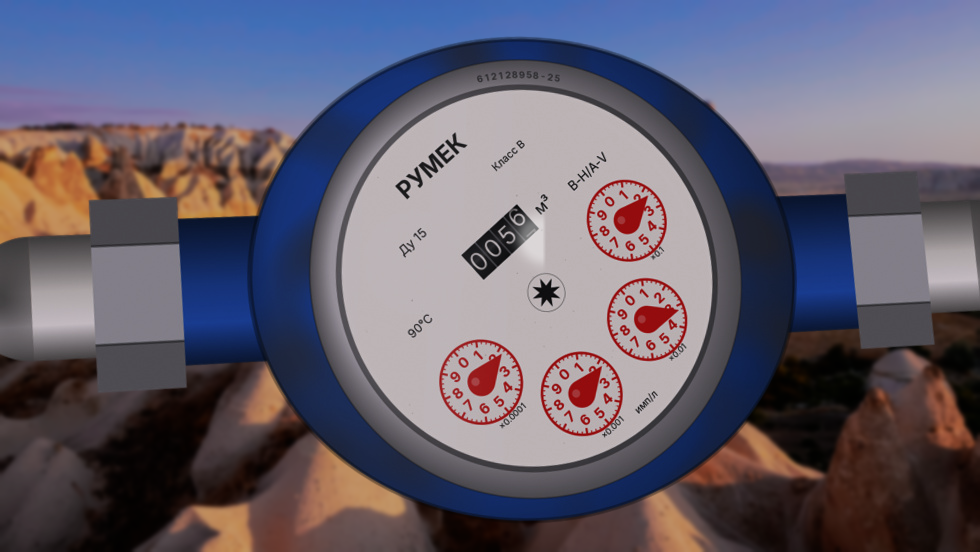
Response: 56.2322 m³
